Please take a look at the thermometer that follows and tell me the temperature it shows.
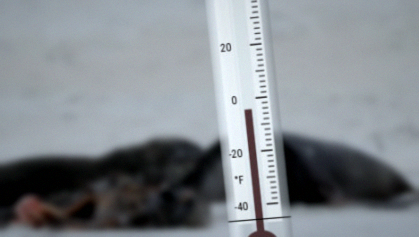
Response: -4 °F
